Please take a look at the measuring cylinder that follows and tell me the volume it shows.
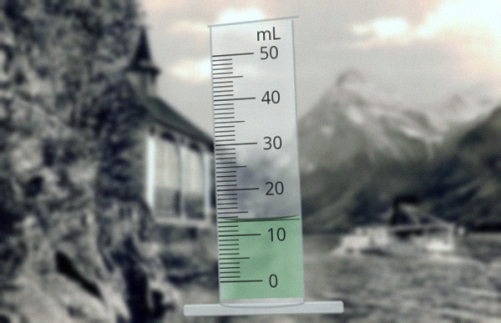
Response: 13 mL
